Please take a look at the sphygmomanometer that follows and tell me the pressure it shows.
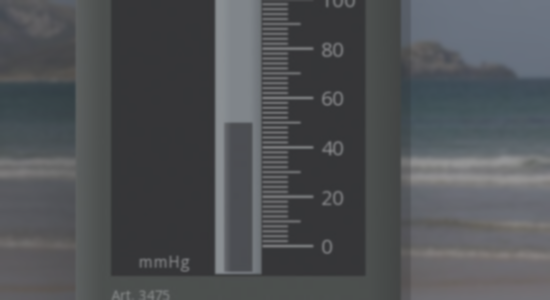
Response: 50 mmHg
